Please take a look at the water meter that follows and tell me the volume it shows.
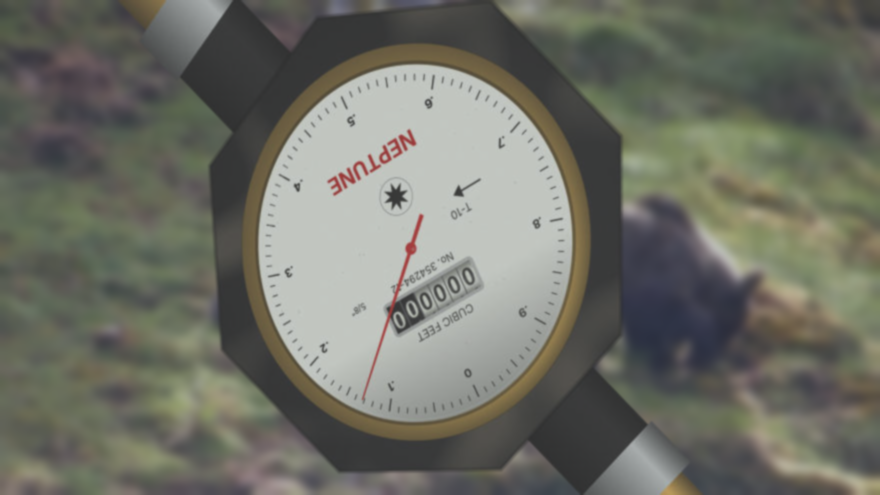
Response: 0.13 ft³
